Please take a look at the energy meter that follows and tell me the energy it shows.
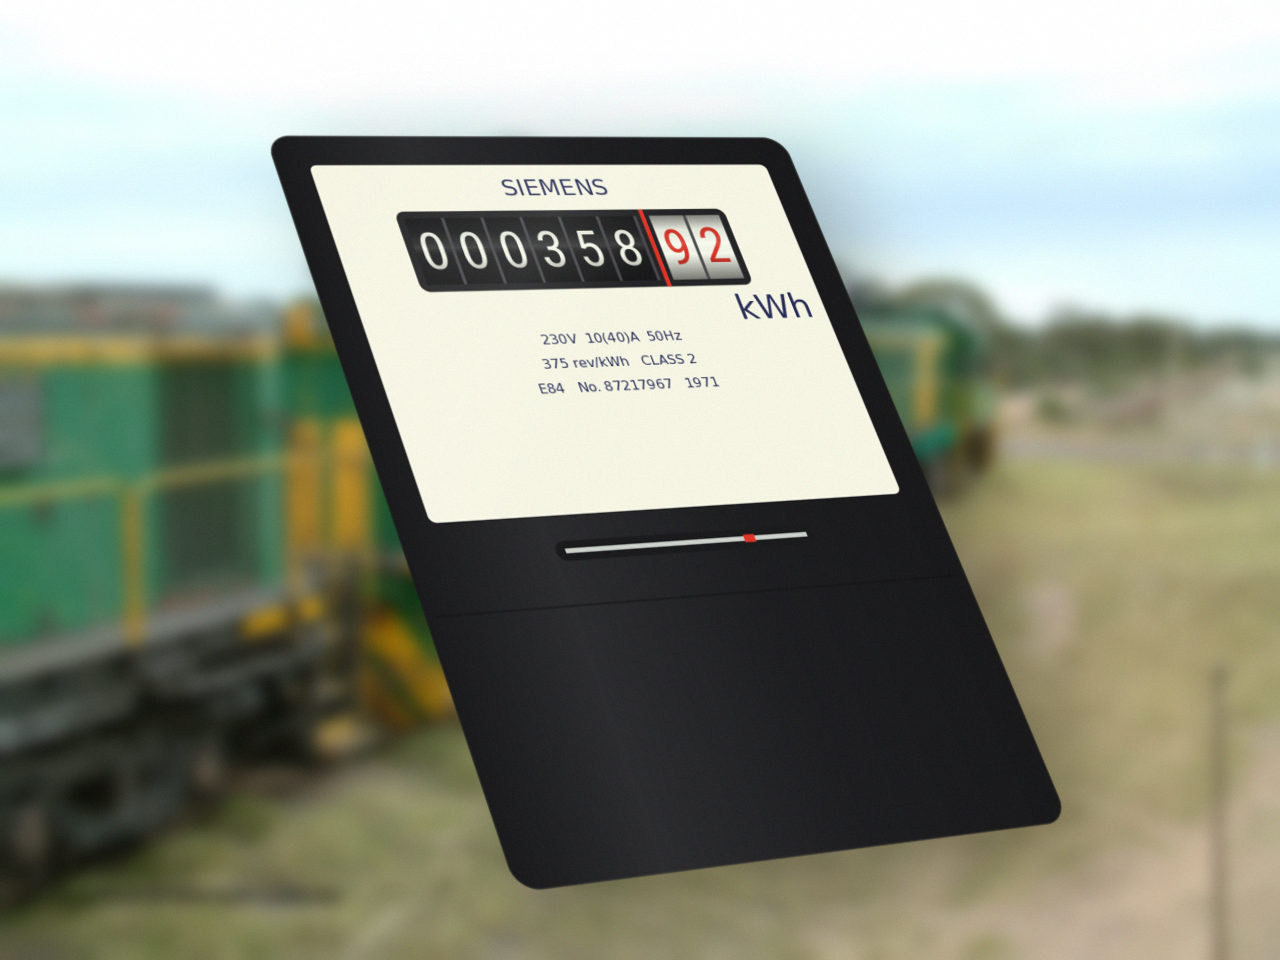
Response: 358.92 kWh
